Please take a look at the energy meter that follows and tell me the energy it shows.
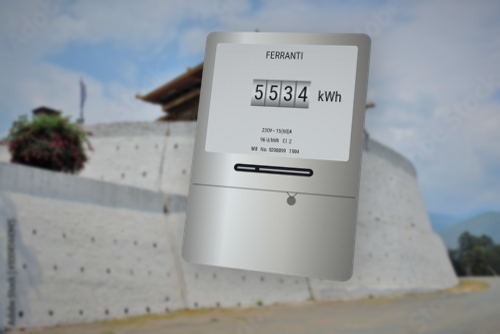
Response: 5534 kWh
